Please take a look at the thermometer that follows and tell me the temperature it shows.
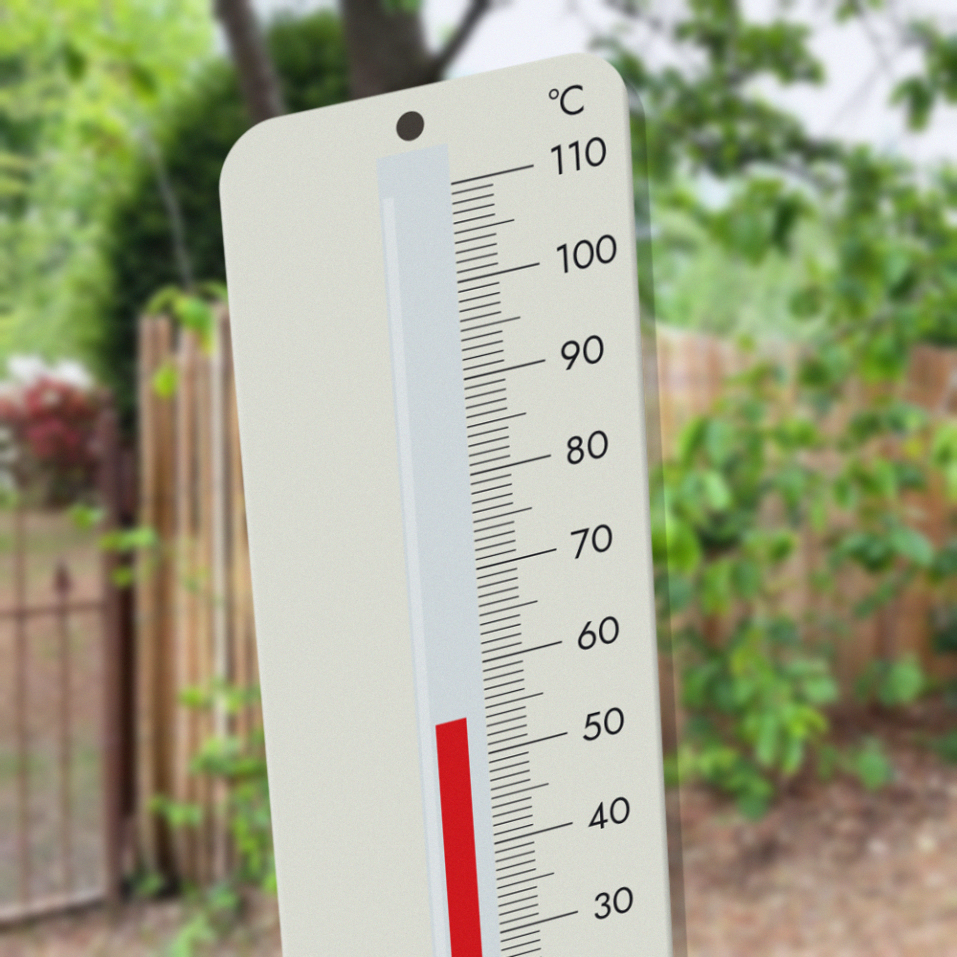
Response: 54.5 °C
